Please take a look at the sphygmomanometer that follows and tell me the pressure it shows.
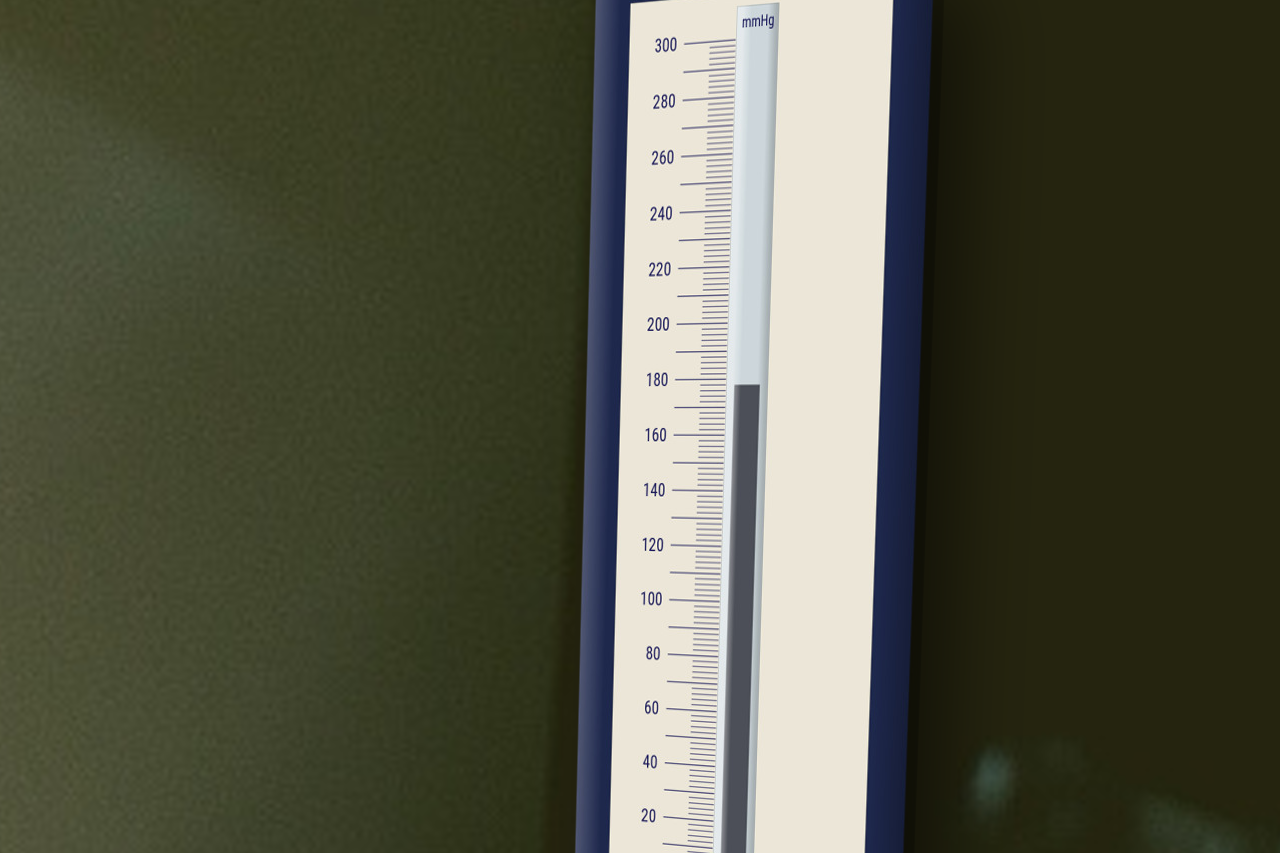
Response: 178 mmHg
